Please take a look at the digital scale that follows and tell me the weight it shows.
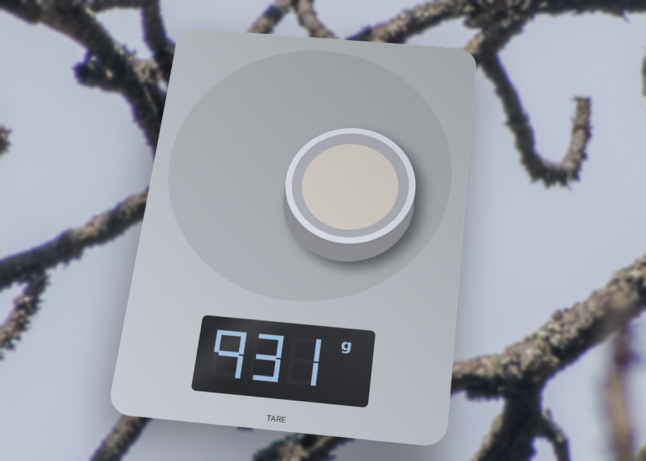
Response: 931 g
